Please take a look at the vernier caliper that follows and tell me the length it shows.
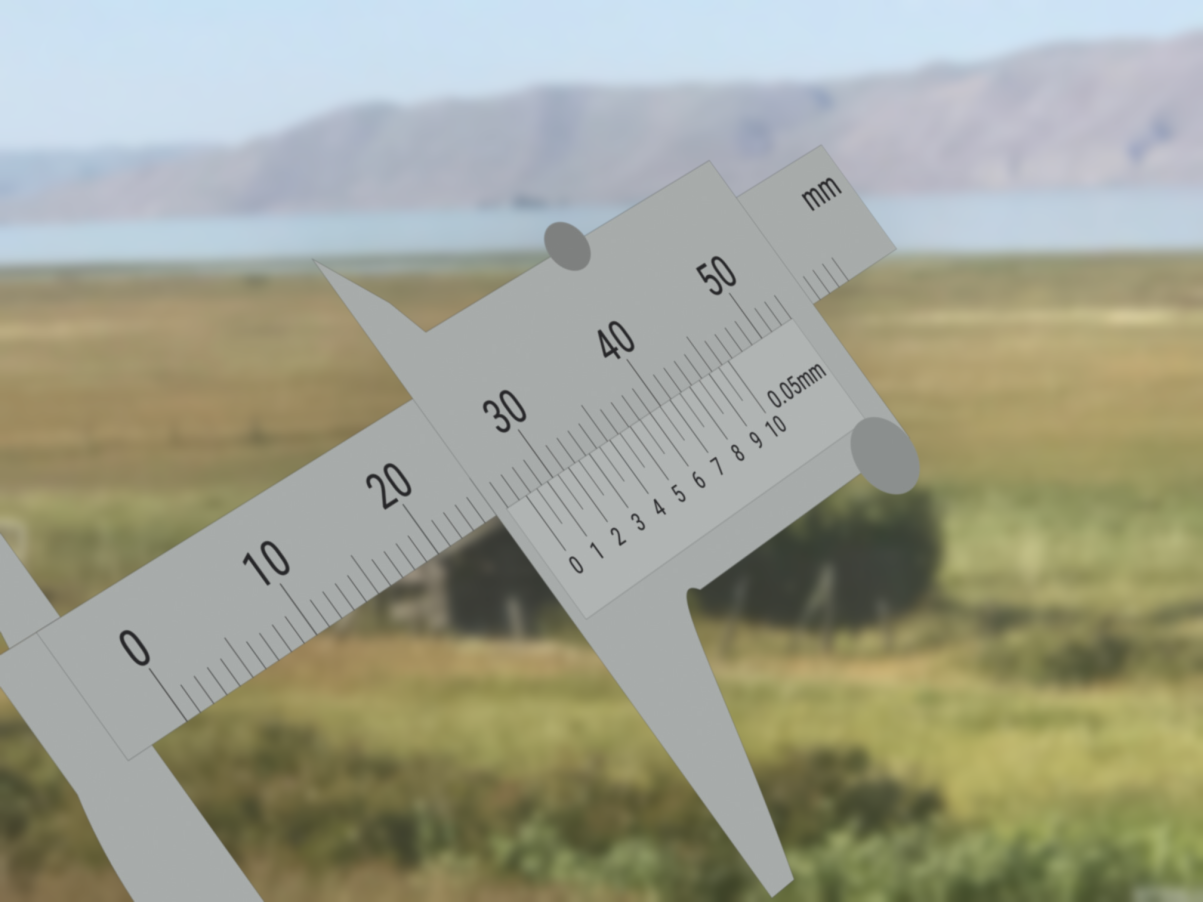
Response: 27.6 mm
